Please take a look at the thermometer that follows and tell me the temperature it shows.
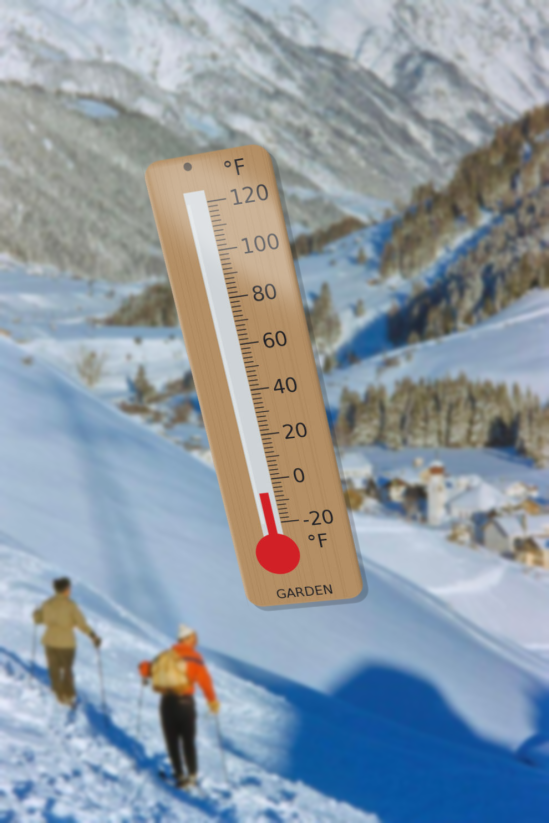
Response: -6 °F
